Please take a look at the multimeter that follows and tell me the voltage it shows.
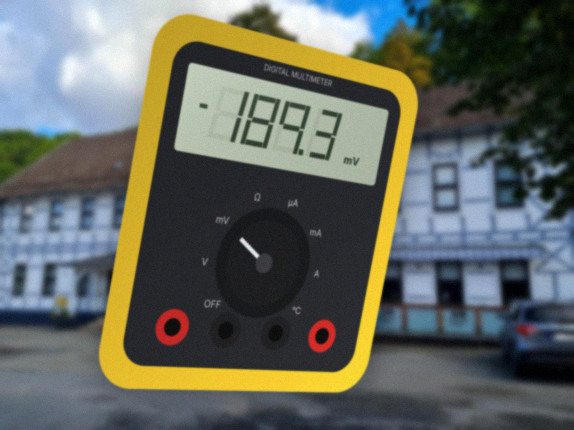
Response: -189.3 mV
